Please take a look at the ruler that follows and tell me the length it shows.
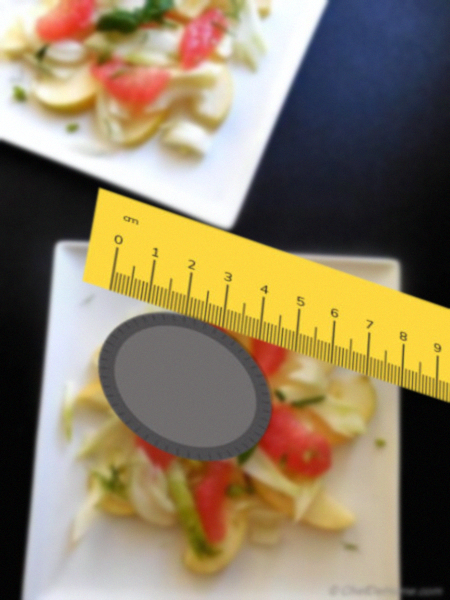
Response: 4.5 cm
